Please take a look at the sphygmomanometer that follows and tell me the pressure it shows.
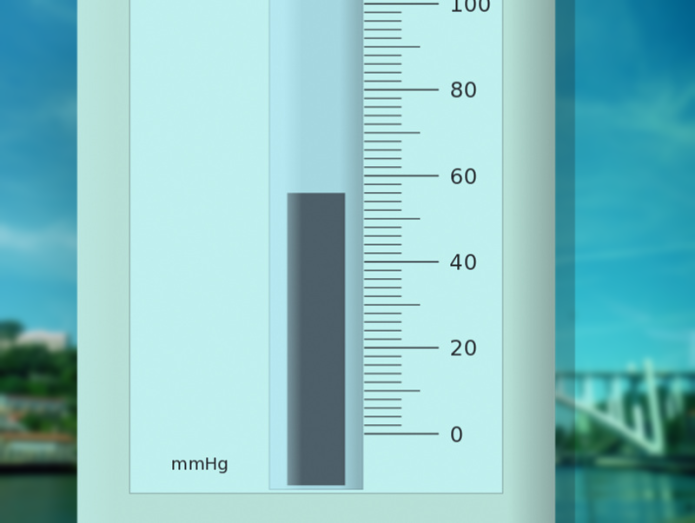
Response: 56 mmHg
